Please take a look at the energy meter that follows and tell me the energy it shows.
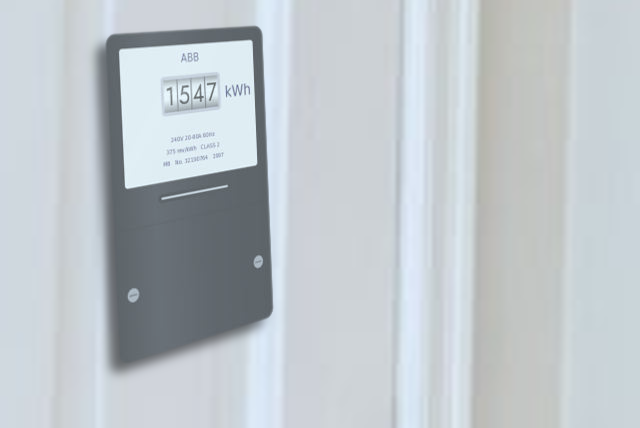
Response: 1547 kWh
